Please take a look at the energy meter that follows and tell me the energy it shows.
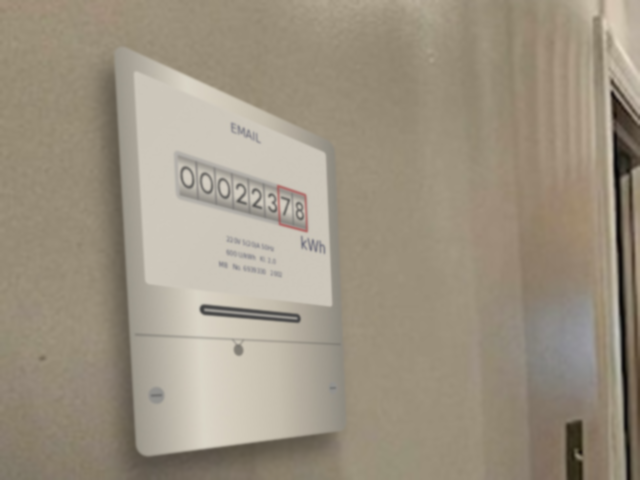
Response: 223.78 kWh
